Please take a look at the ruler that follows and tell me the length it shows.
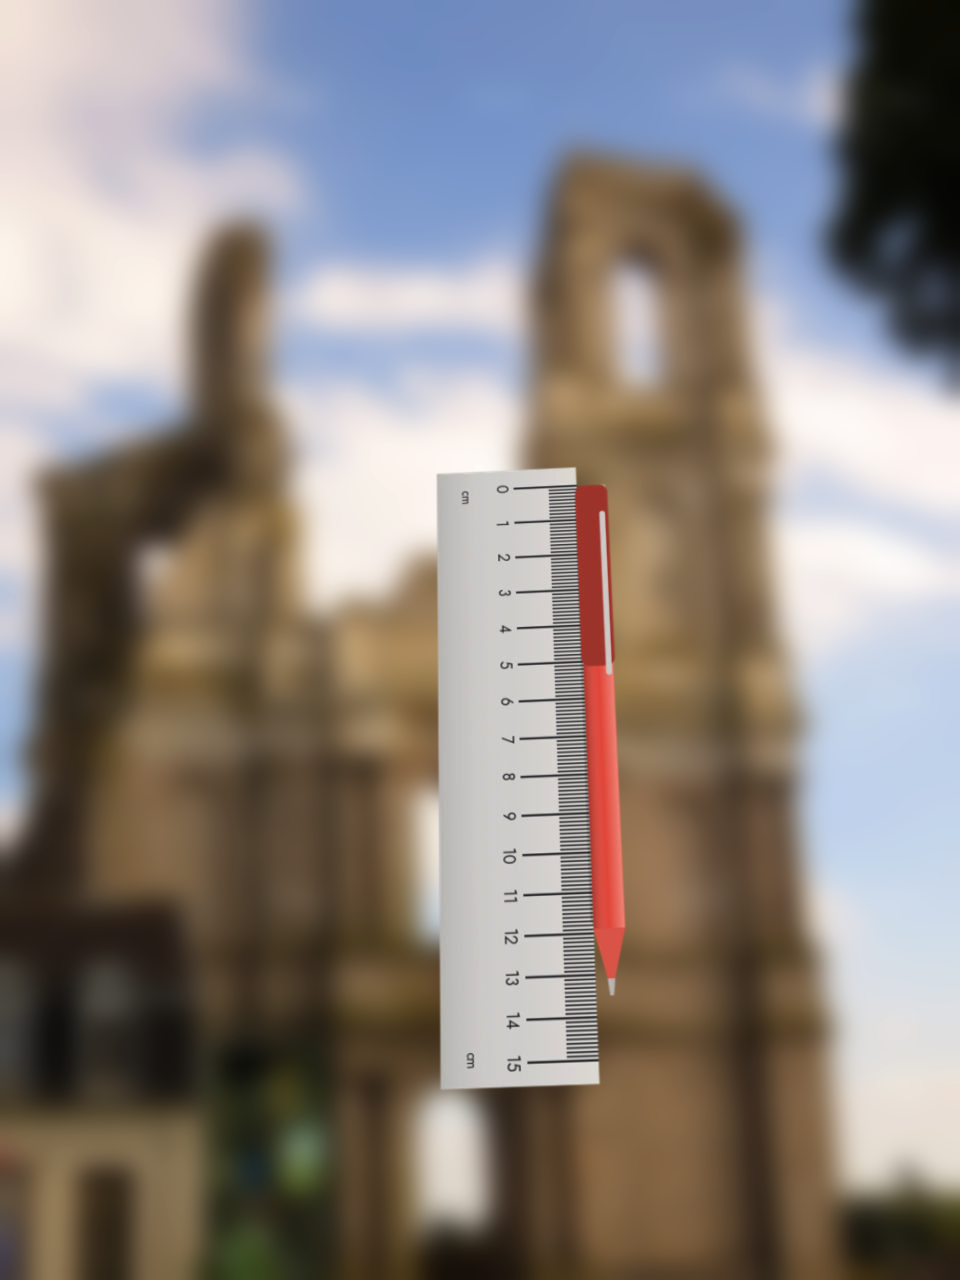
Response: 13.5 cm
